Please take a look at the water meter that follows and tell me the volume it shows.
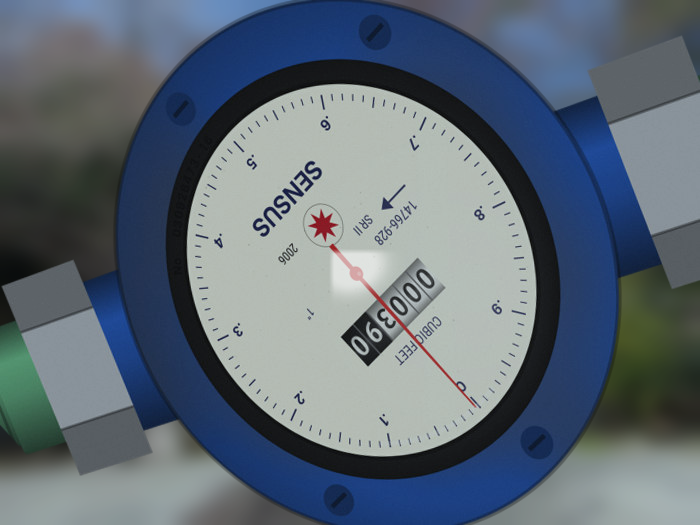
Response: 390.00 ft³
